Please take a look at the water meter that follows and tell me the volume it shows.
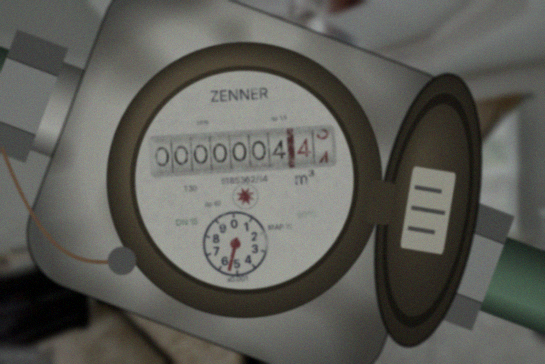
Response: 4.435 m³
